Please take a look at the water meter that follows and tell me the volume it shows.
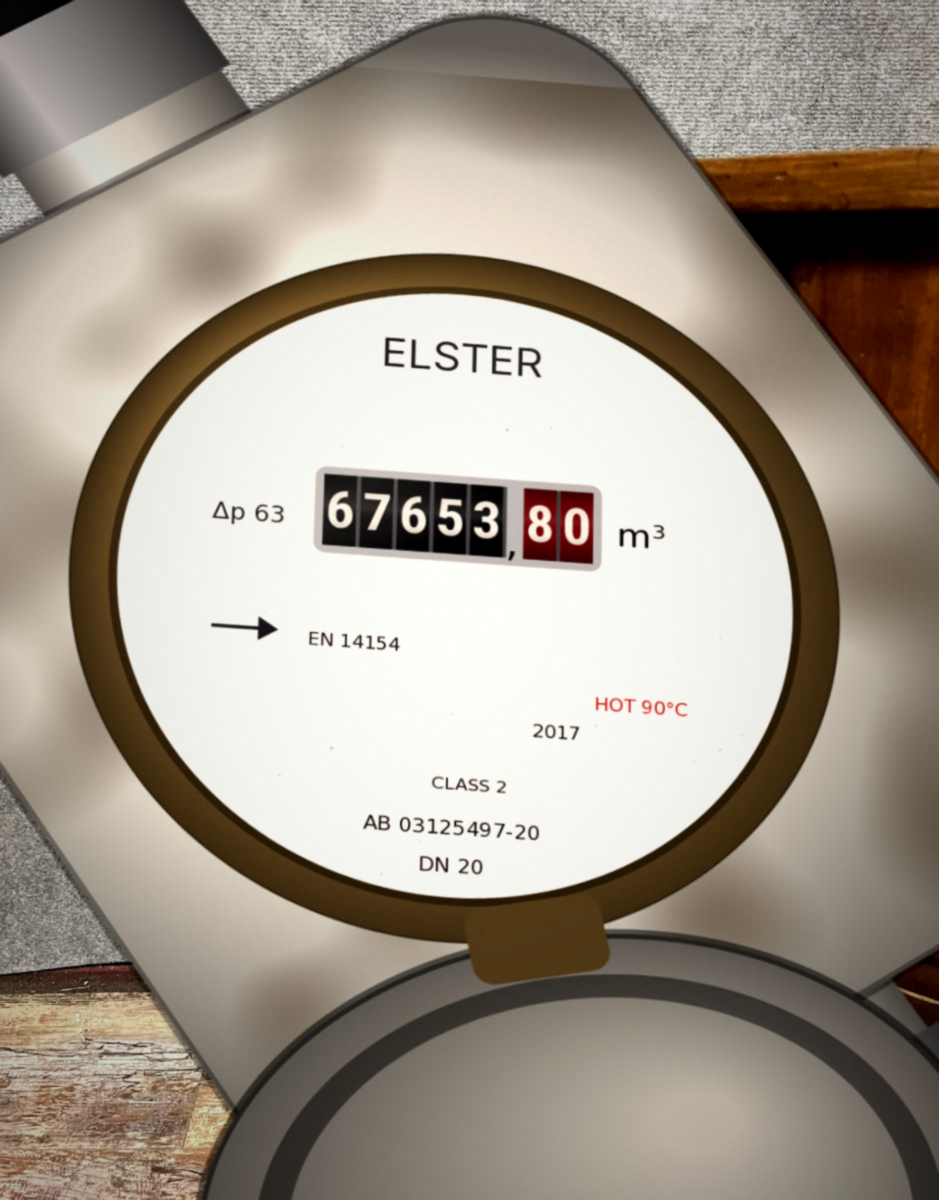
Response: 67653.80 m³
